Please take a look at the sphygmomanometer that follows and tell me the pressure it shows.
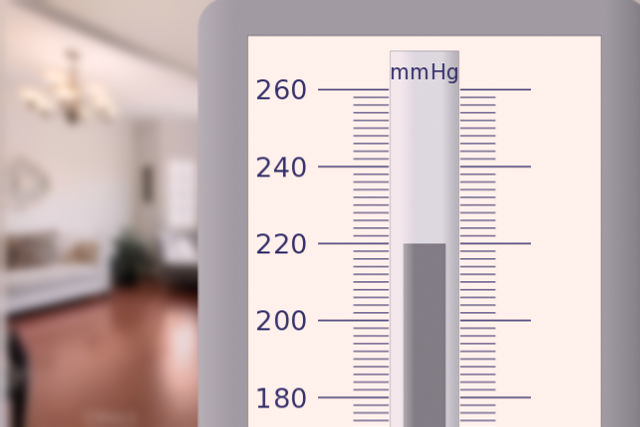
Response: 220 mmHg
